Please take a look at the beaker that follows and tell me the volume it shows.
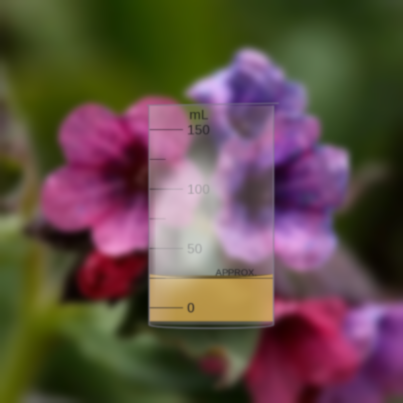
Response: 25 mL
